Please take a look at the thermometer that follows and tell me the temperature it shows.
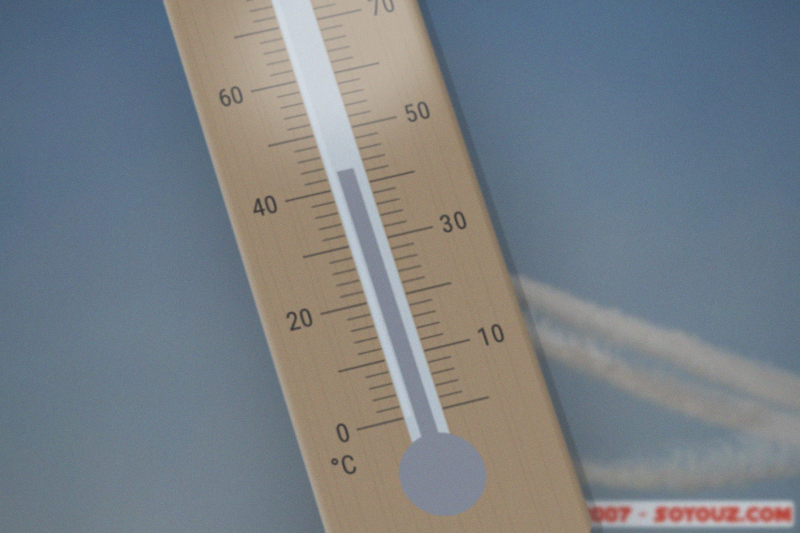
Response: 43 °C
